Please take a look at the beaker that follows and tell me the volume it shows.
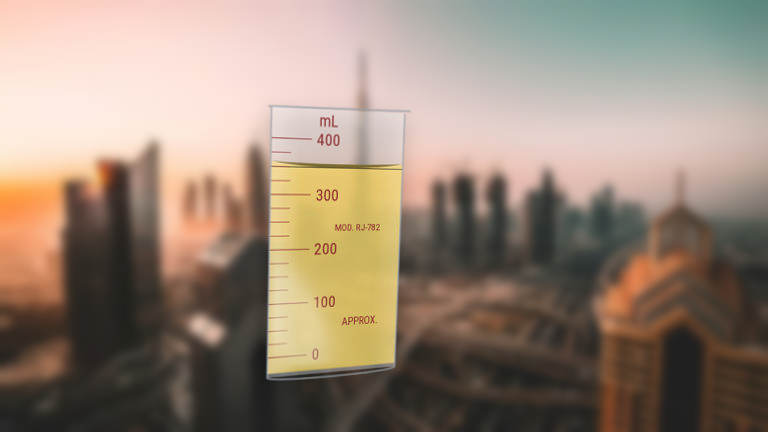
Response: 350 mL
